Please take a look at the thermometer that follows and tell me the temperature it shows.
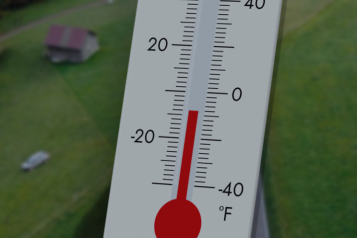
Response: -8 °F
